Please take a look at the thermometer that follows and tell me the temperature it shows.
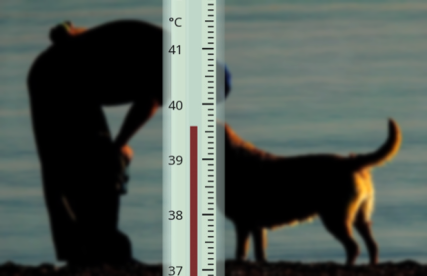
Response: 39.6 °C
